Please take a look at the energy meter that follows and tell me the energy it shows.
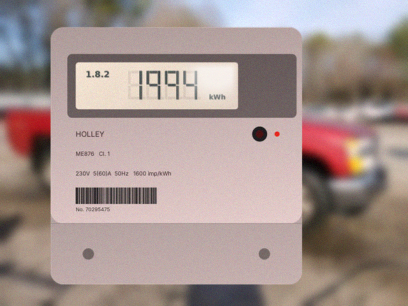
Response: 1994 kWh
